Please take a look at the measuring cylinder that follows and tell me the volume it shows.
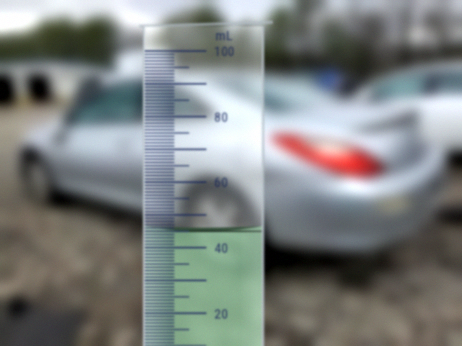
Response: 45 mL
